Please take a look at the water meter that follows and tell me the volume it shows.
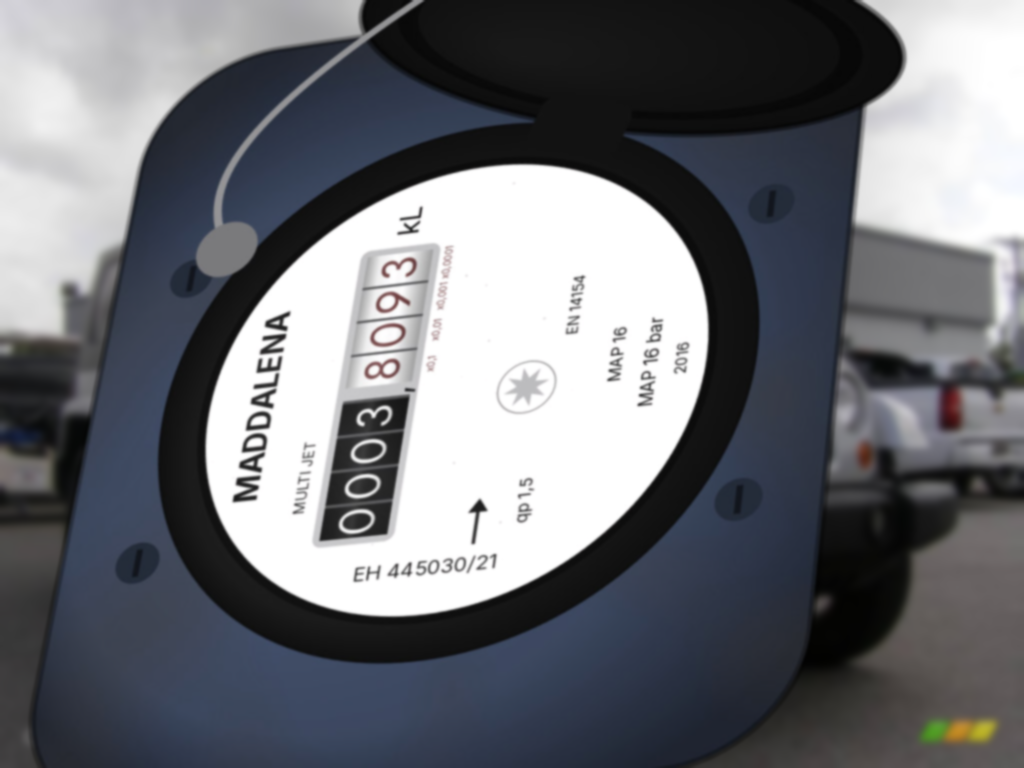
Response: 3.8093 kL
